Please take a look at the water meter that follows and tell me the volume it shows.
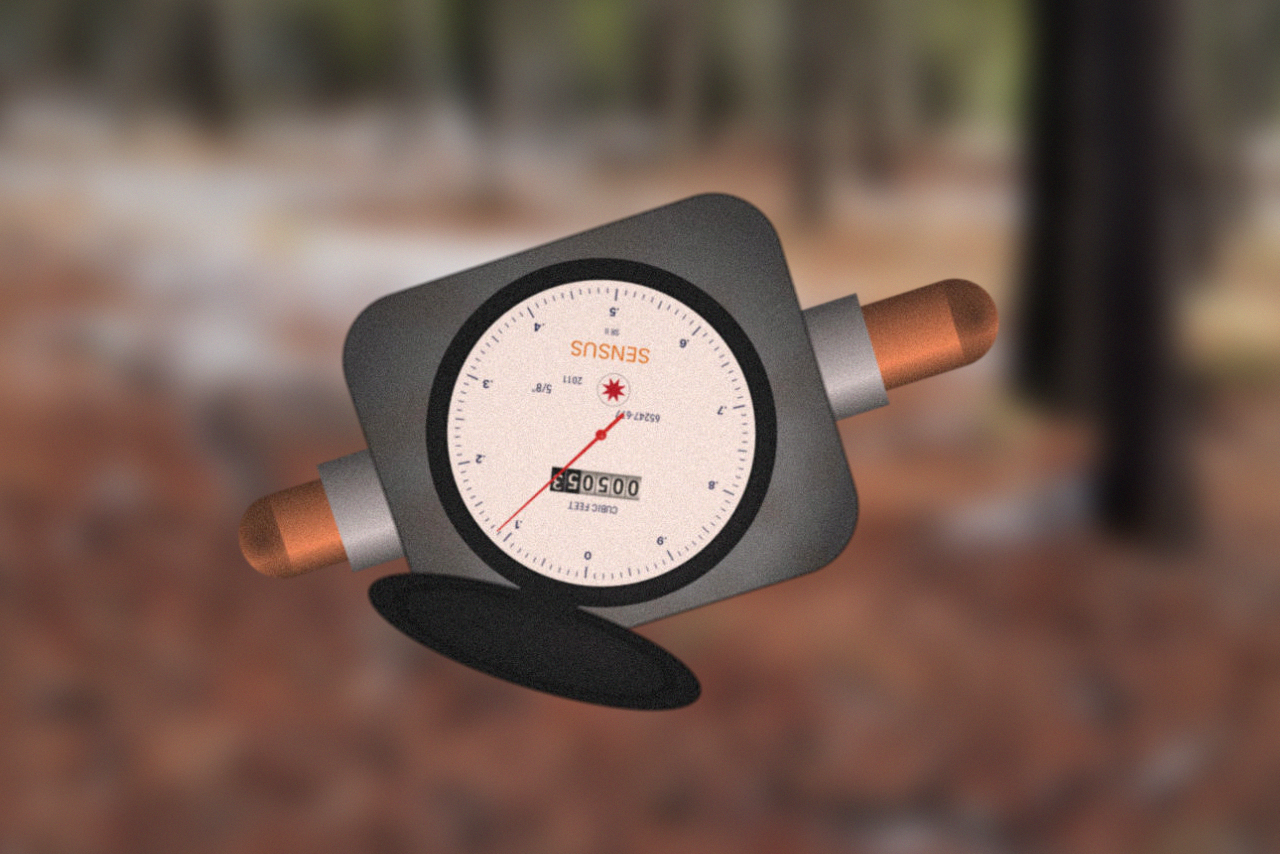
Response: 5053.11 ft³
